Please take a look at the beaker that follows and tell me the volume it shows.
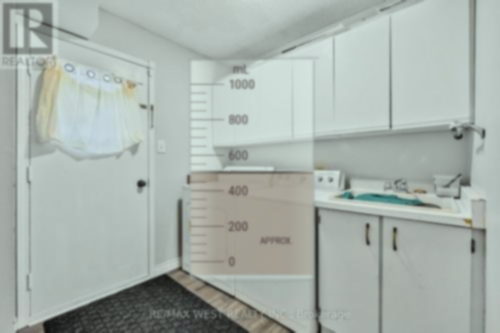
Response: 500 mL
